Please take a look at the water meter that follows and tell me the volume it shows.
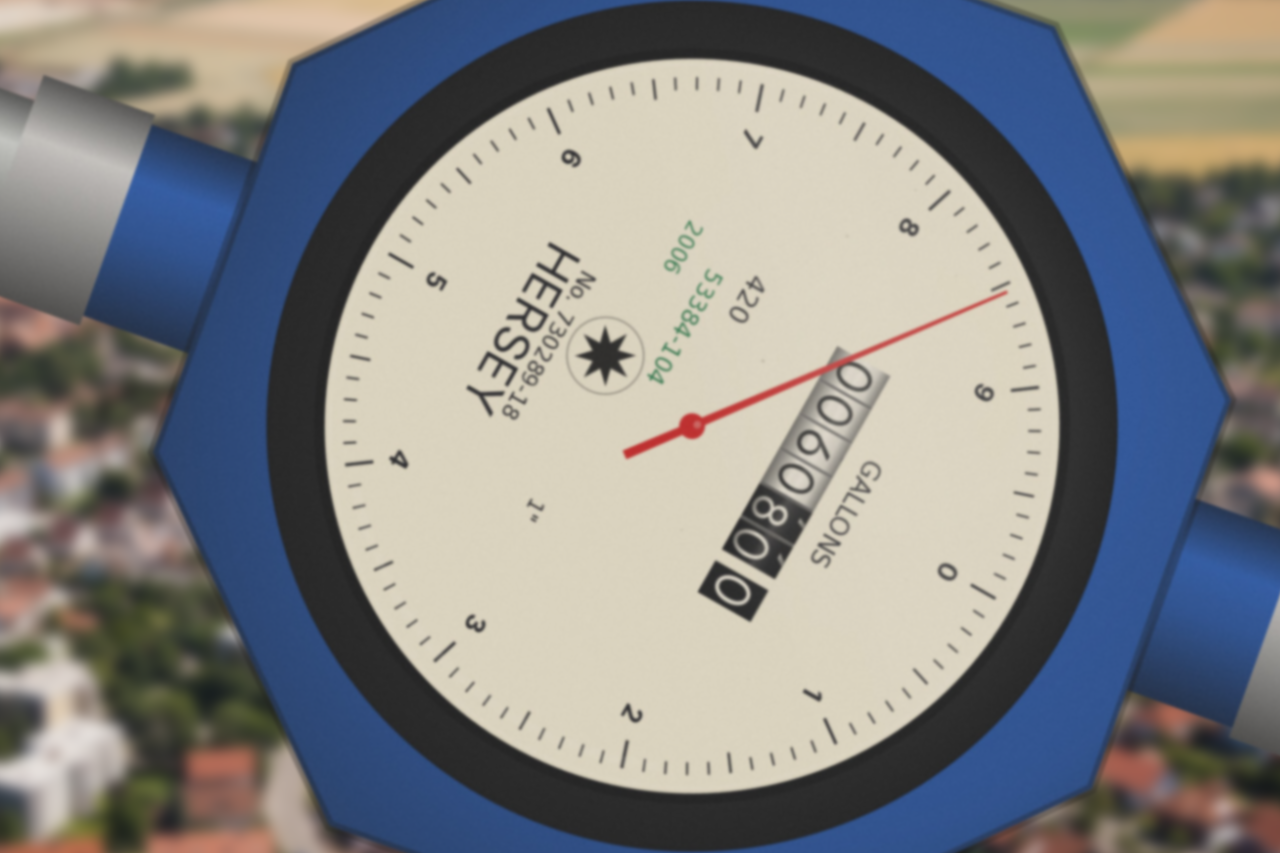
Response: 60798.5 gal
